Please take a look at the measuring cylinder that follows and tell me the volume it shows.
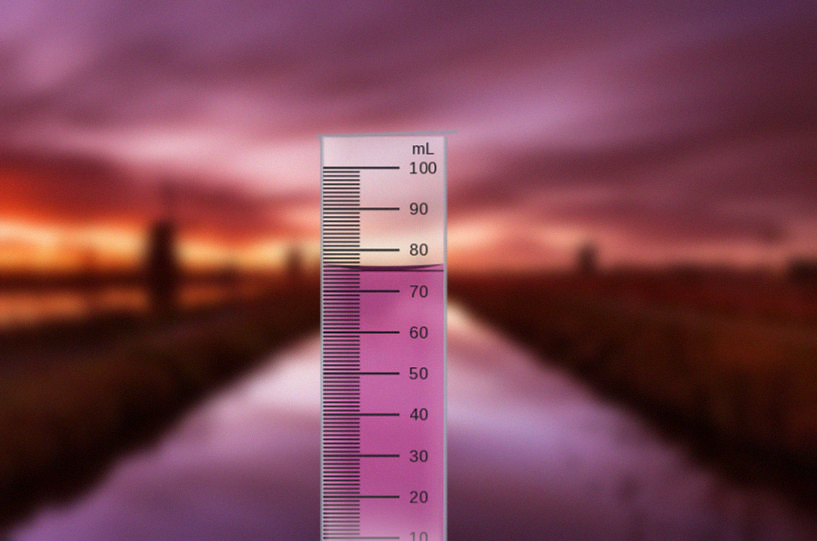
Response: 75 mL
